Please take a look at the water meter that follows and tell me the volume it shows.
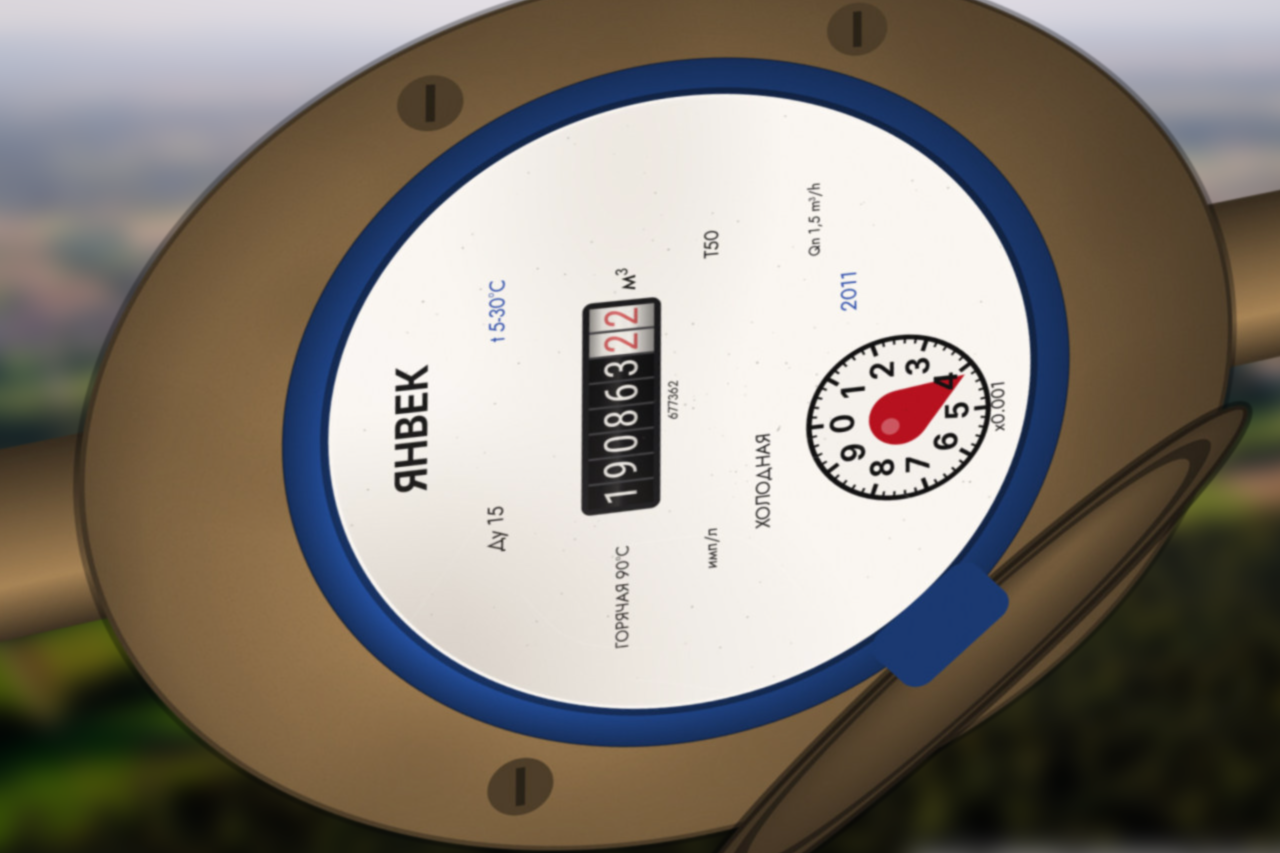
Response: 190863.224 m³
